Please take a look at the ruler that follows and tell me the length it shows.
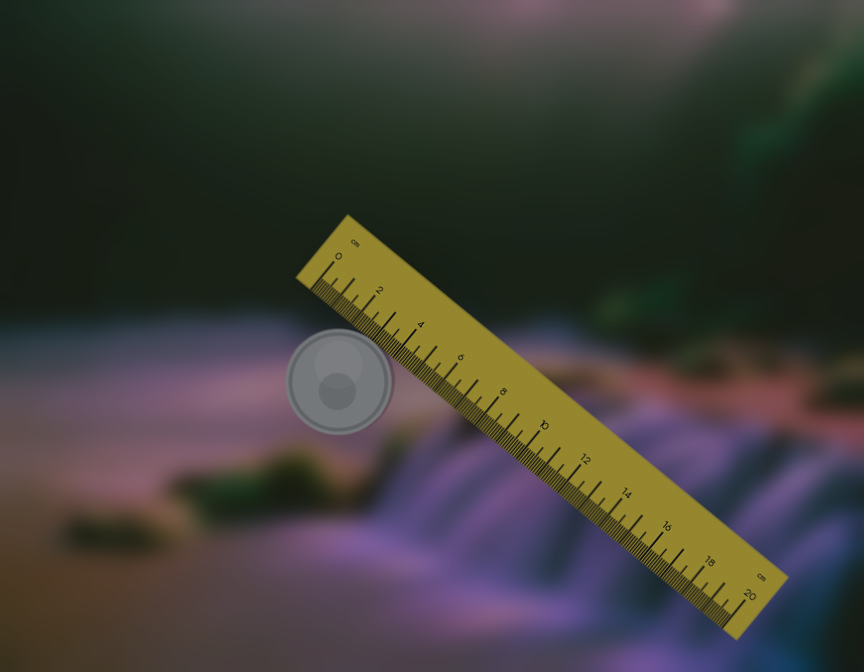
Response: 4 cm
